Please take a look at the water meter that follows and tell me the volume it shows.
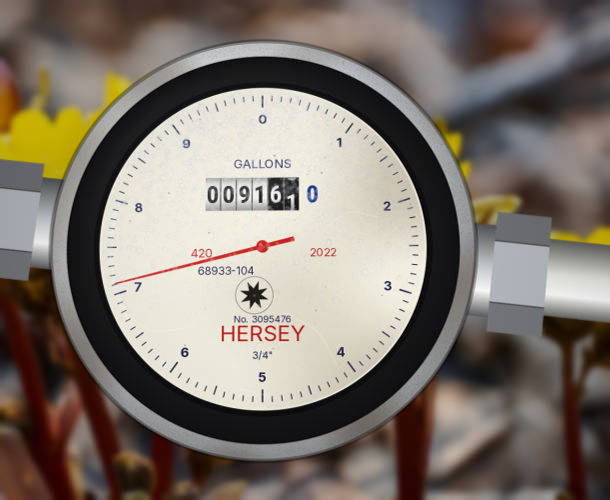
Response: 91607.1 gal
